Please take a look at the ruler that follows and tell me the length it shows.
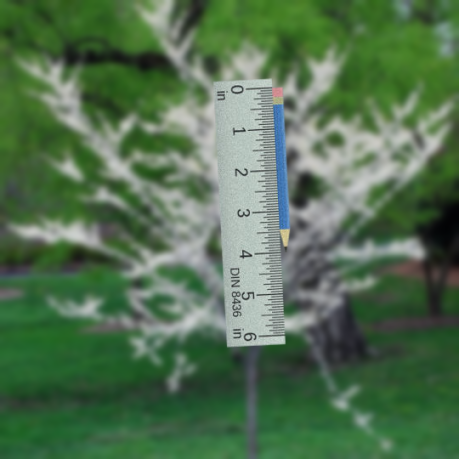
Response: 4 in
